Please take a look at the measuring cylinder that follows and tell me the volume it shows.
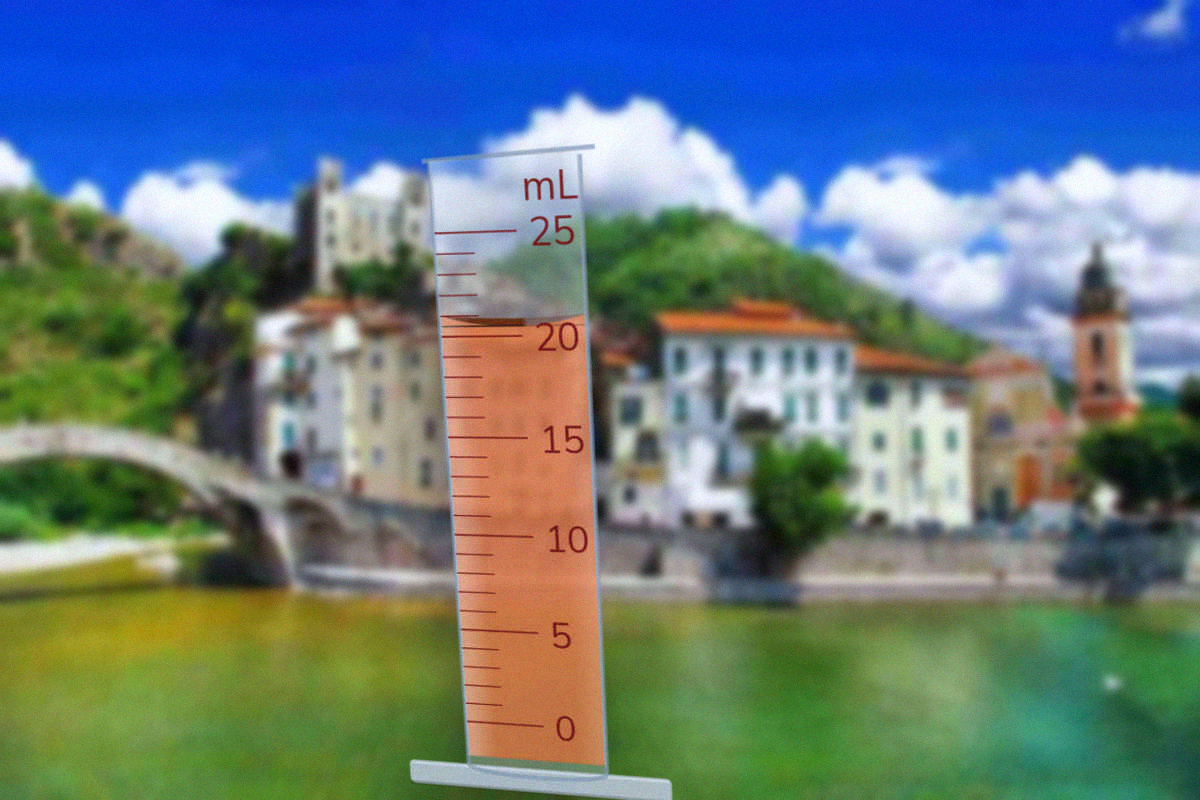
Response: 20.5 mL
